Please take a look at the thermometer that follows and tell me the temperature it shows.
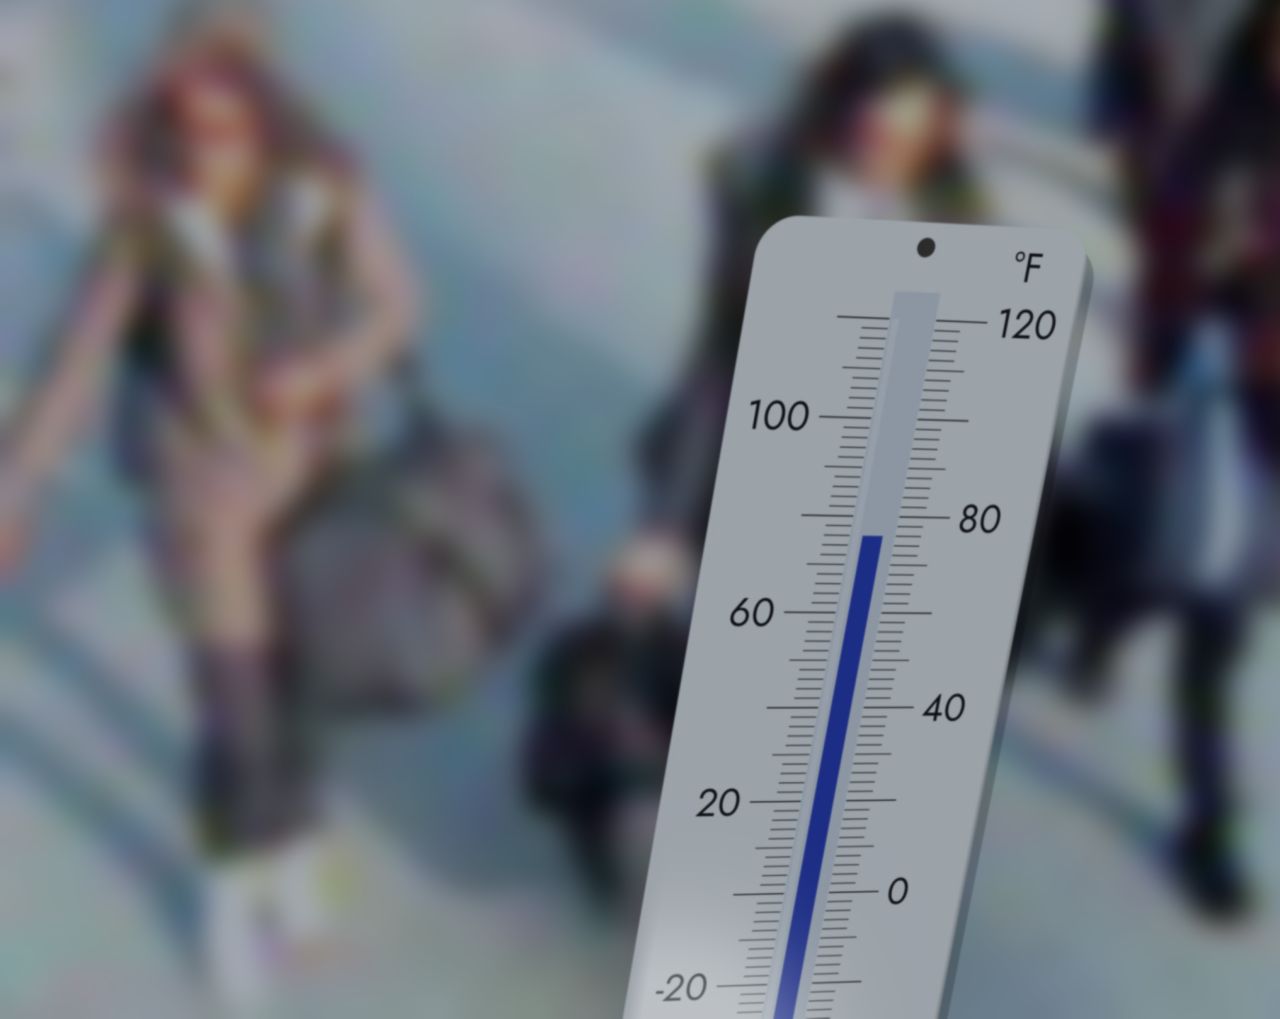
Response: 76 °F
